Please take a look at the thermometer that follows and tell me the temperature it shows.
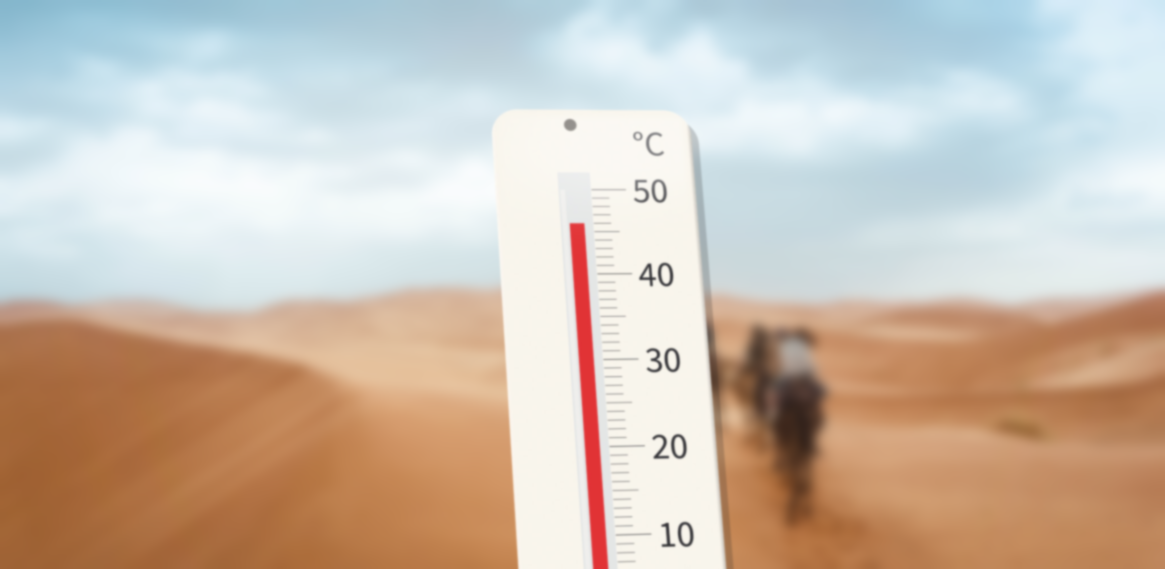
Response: 46 °C
